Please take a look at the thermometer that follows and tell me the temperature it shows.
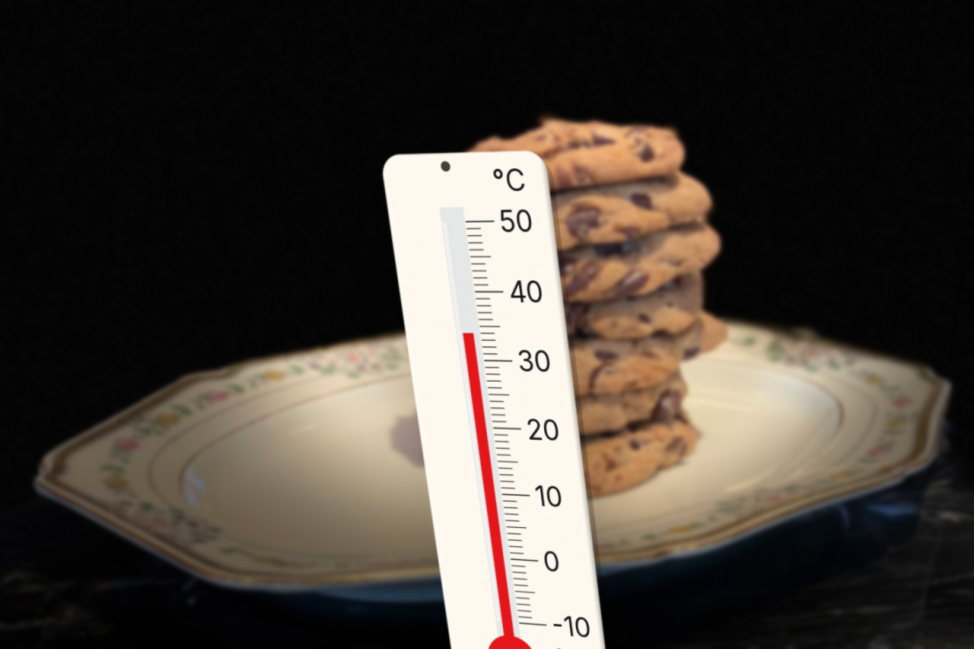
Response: 34 °C
